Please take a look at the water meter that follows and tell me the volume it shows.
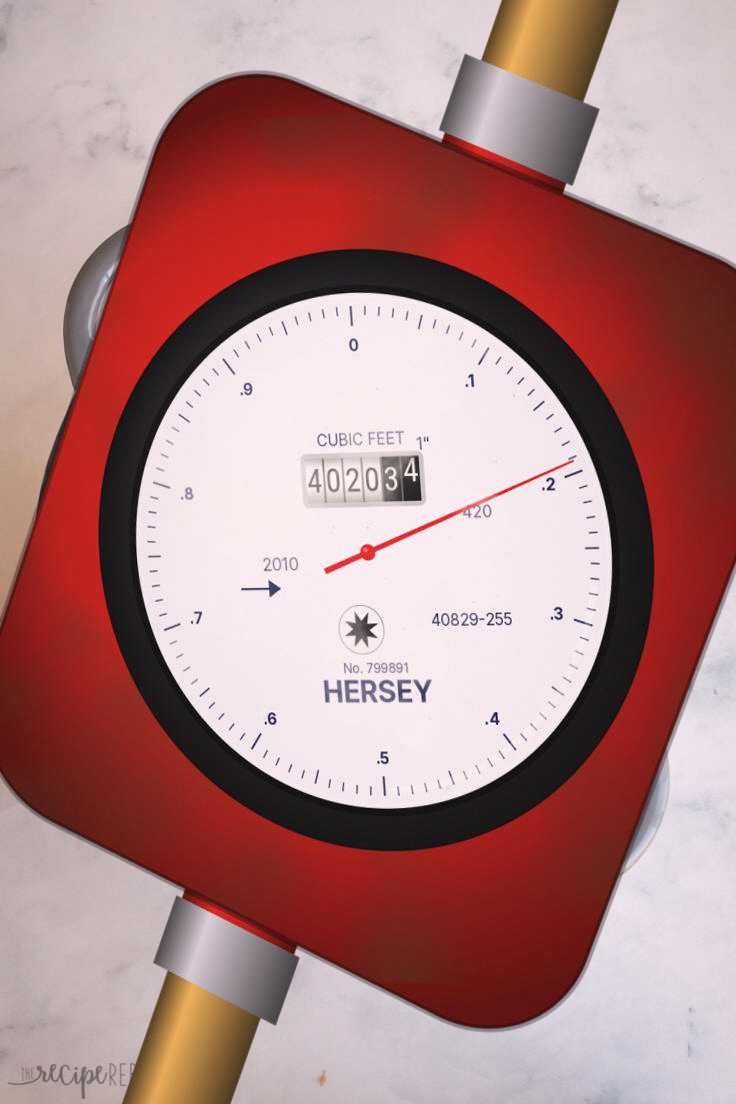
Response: 402034.19 ft³
